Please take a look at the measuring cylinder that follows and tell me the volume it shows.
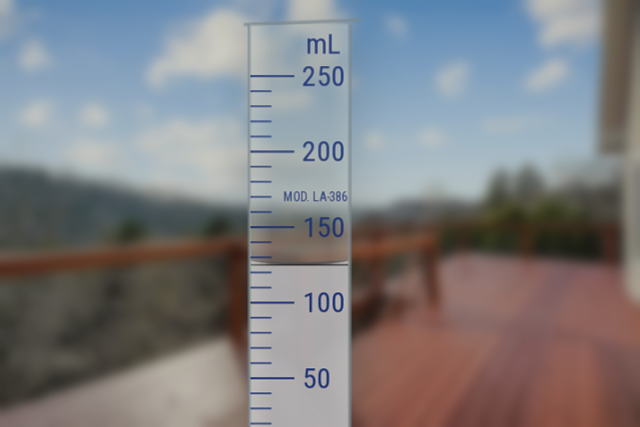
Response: 125 mL
